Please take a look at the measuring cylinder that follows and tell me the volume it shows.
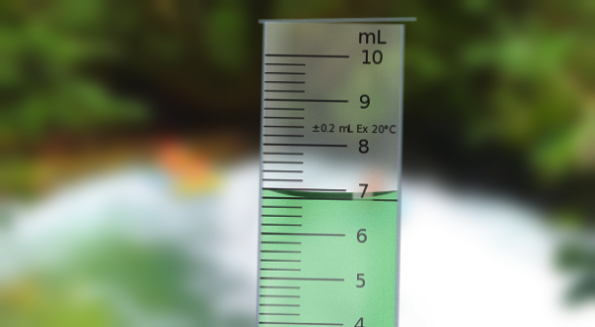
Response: 6.8 mL
